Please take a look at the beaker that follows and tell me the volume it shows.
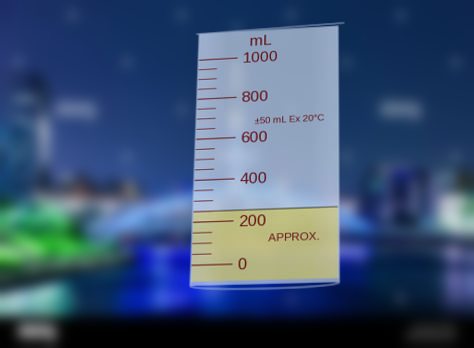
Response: 250 mL
